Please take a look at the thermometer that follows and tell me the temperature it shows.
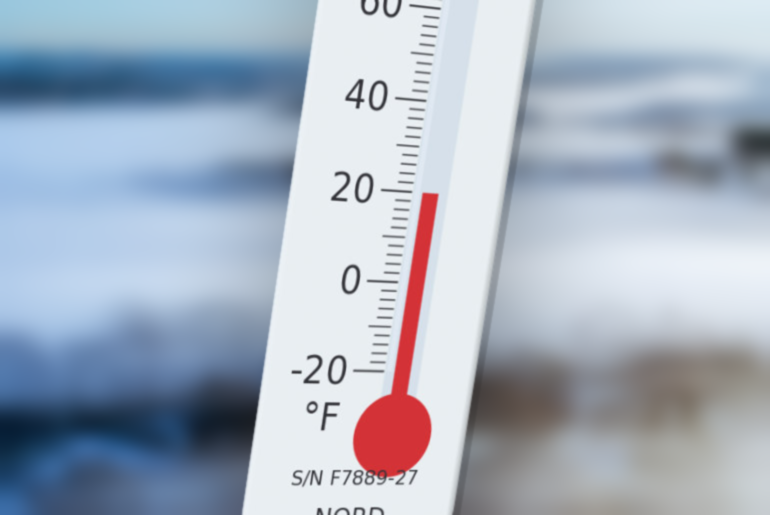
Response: 20 °F
